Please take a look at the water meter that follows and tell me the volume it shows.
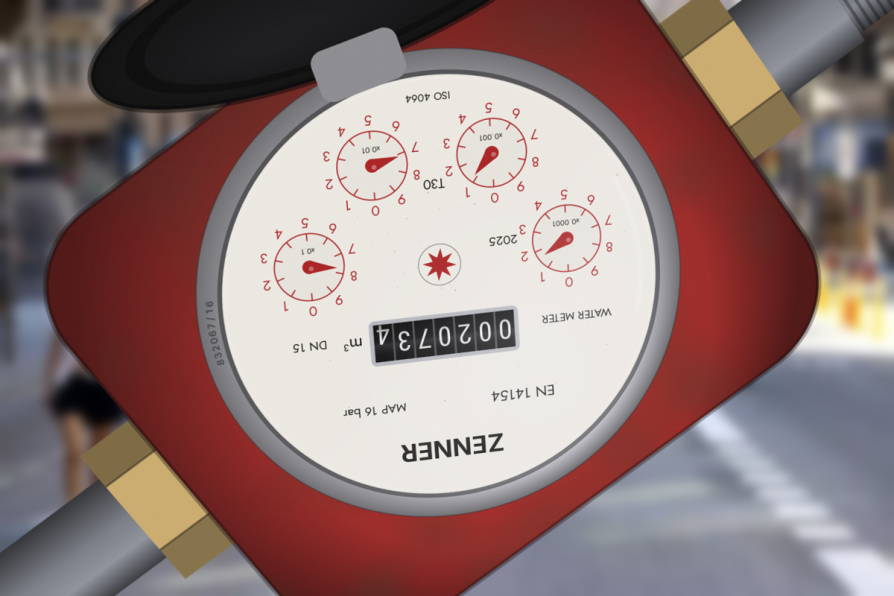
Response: 20733.7711 m³
